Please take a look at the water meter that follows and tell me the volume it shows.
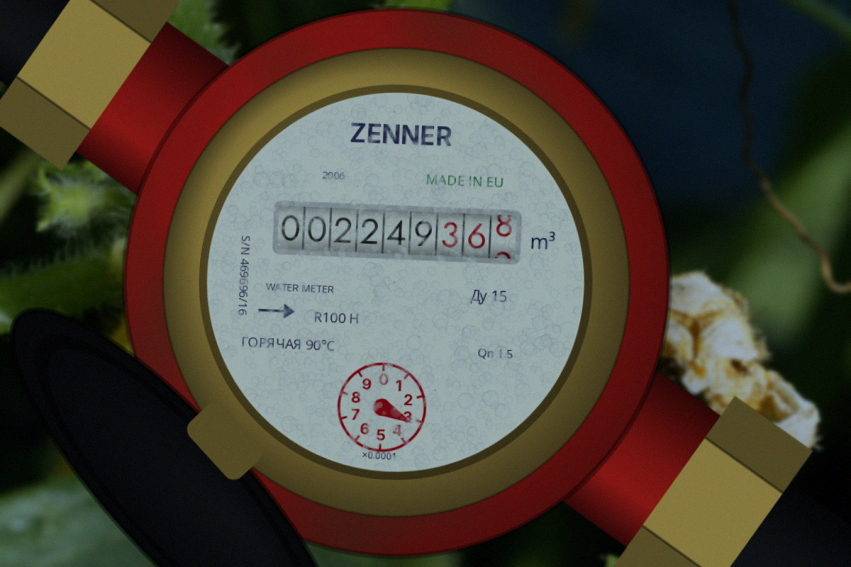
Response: 2249.3683 m³
